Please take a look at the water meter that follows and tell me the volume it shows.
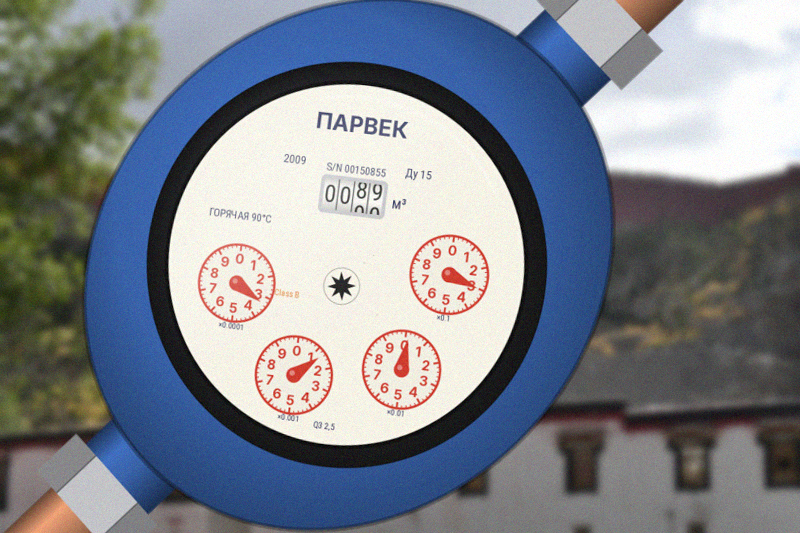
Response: 89.3013 m³
